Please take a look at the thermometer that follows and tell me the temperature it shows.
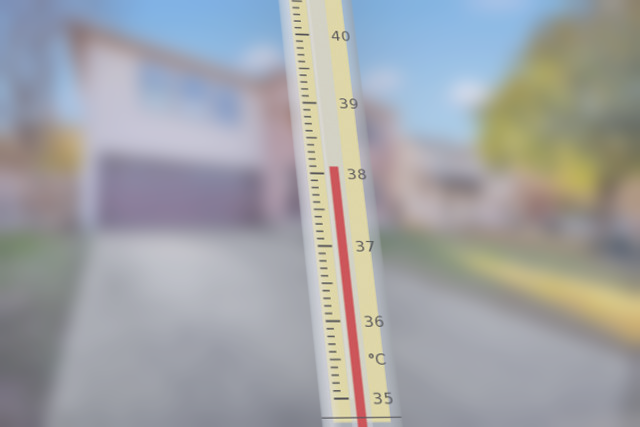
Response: 38.1 °C
